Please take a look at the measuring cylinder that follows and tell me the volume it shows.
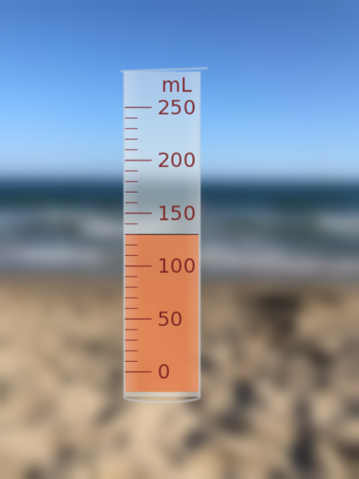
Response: 130 mL
